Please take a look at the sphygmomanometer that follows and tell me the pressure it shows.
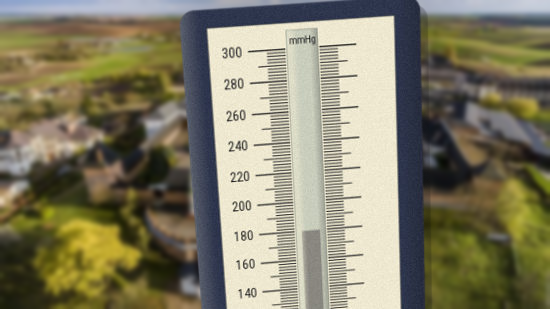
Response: 180 mmHg
